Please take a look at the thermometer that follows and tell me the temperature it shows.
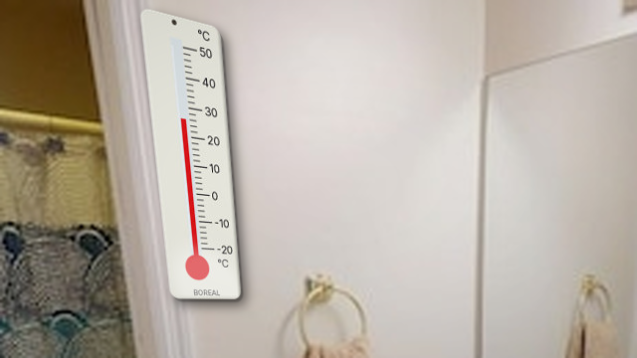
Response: 26 °C
